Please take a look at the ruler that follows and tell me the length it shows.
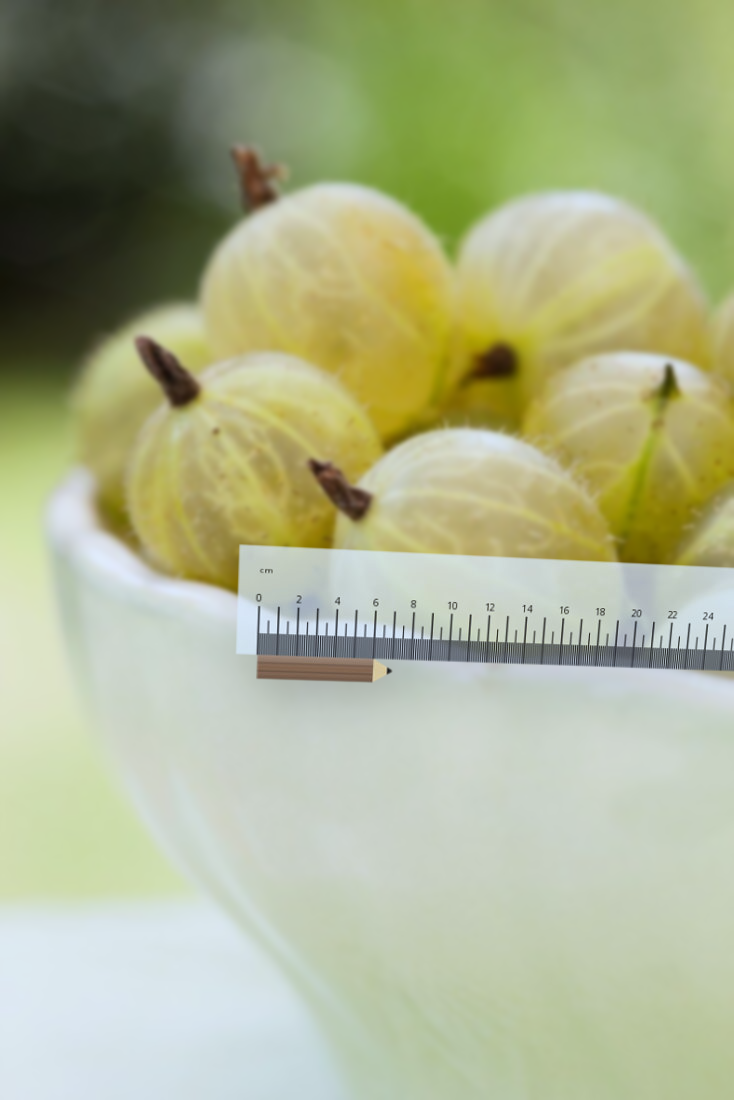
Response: 7 cm
